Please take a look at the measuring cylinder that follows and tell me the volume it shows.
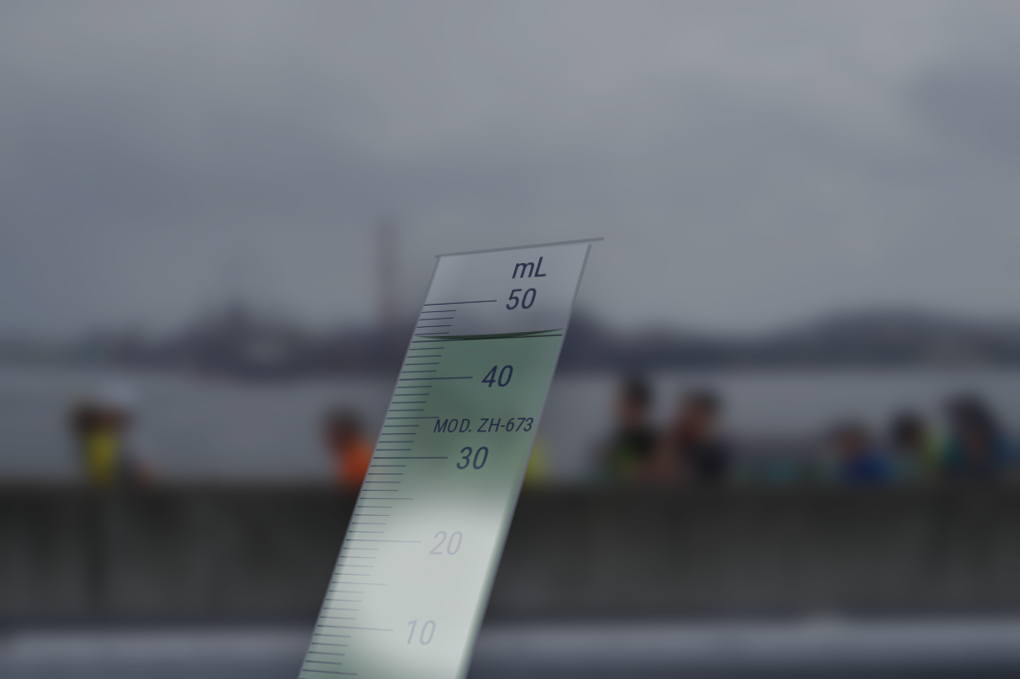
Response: 45 mL
